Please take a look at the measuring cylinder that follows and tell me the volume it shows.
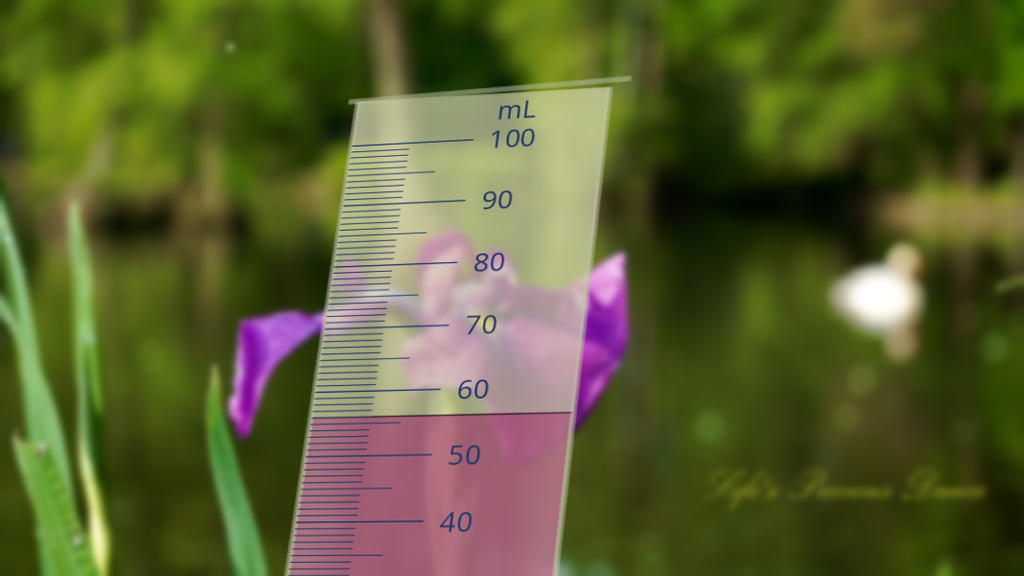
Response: 56 mL
